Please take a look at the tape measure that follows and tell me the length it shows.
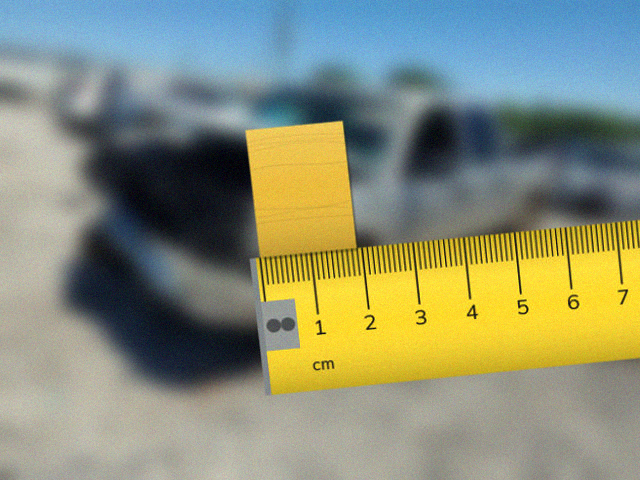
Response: 1.9 cm
